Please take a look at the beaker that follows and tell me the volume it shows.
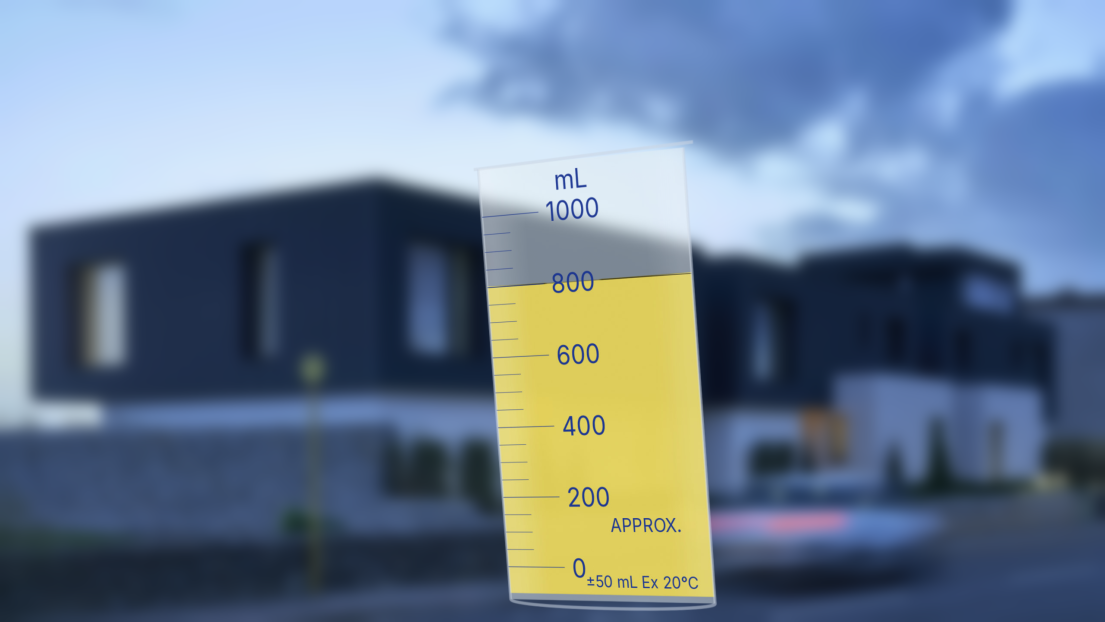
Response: 800 mL
